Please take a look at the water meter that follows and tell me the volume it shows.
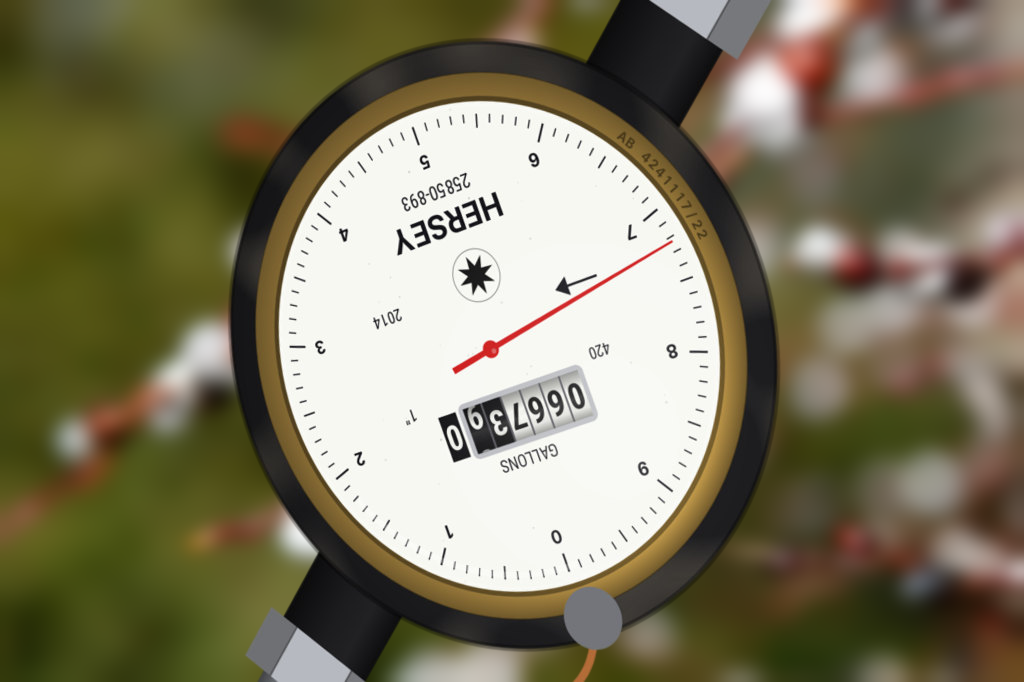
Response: 667387.2 gal
